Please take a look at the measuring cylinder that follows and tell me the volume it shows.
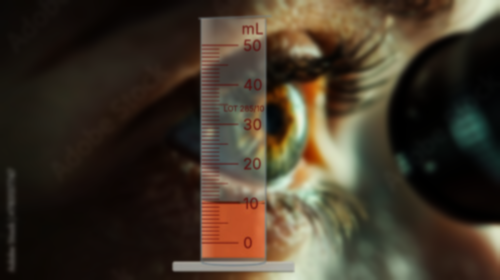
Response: 10 mL
